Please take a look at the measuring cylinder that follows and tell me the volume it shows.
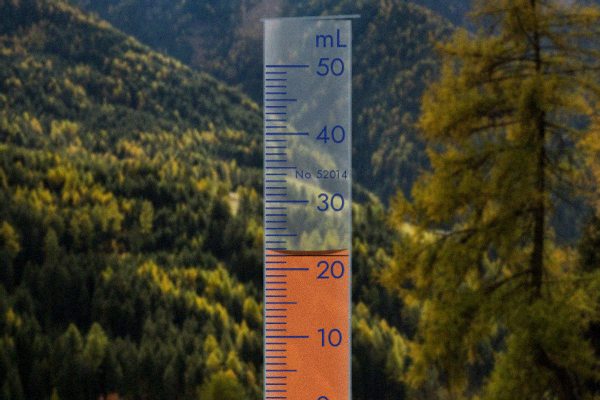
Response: 22 mL
